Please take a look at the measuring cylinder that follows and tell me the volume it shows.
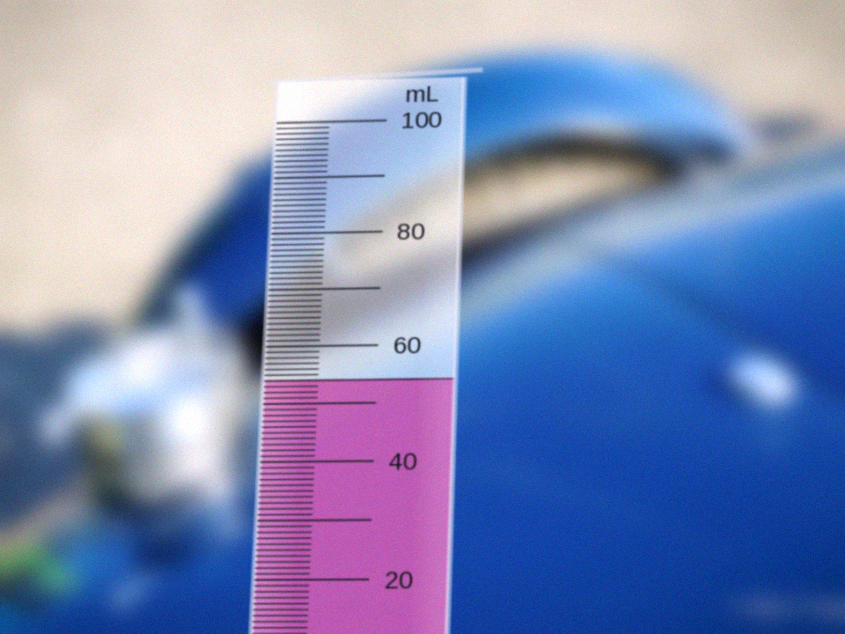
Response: 54 mL
